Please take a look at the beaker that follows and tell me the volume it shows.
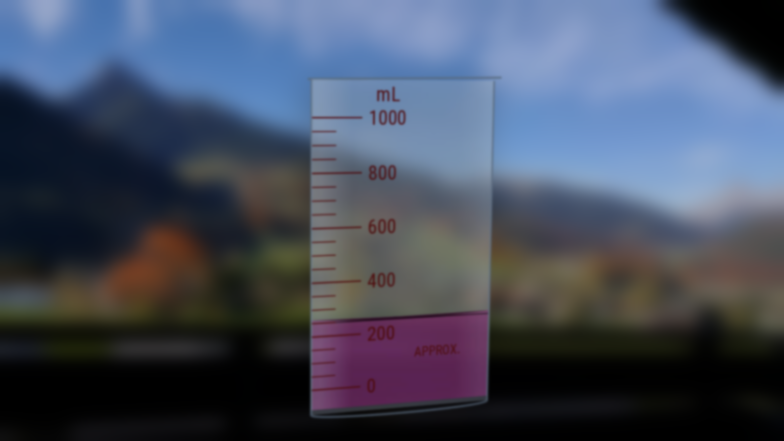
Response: 250 mL
